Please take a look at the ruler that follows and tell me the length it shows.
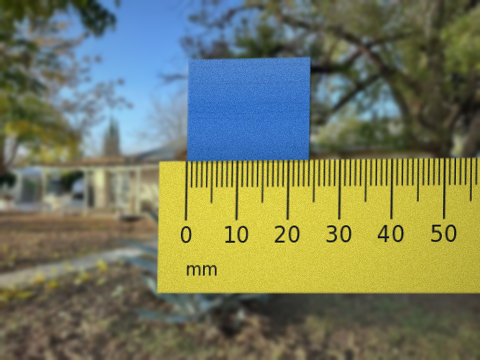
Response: 24 mm
